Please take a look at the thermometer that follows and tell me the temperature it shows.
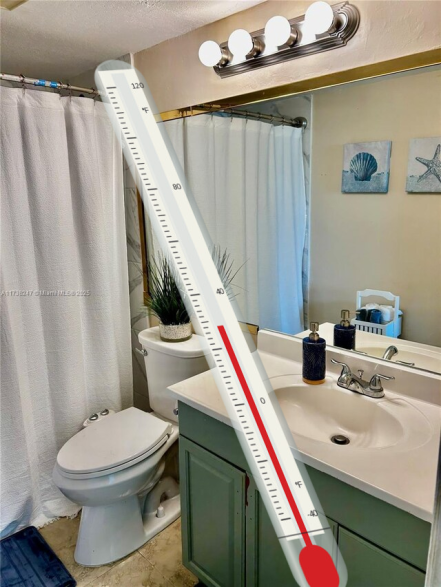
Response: 28 °F
